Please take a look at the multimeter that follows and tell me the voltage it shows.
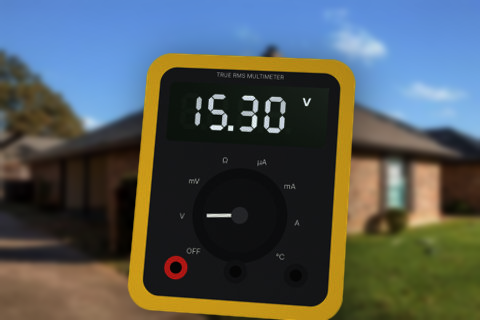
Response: 15.30 V
